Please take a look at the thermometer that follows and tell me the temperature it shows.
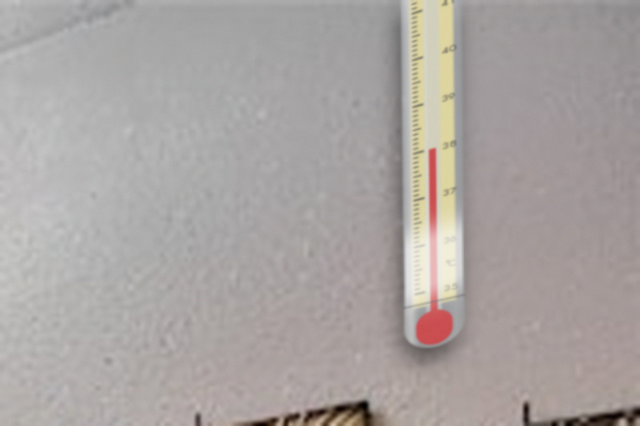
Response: 38 °C
